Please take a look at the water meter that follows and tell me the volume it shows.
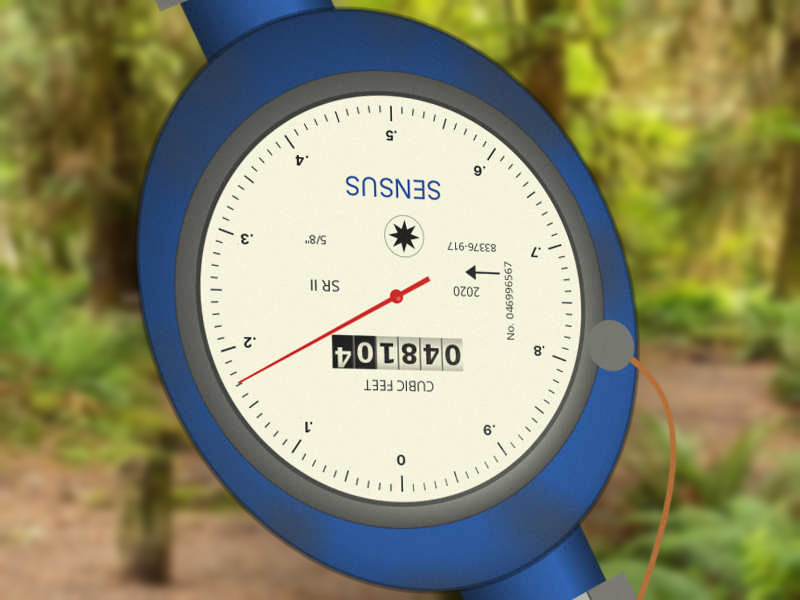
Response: 48104.17 ft³
